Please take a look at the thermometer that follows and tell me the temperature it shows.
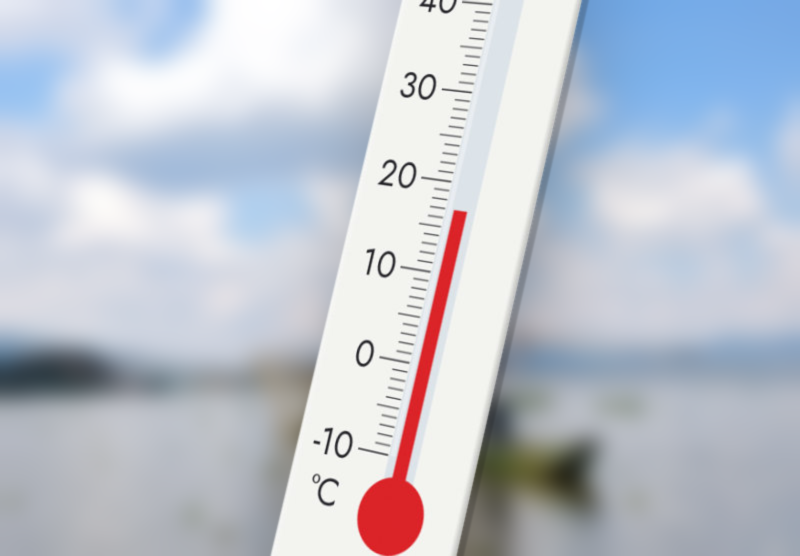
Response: 17 °C
